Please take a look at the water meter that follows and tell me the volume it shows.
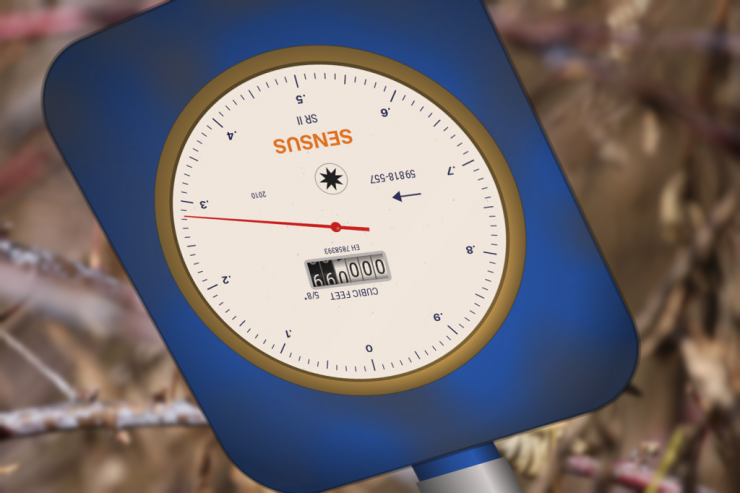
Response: 99.28 ft³
